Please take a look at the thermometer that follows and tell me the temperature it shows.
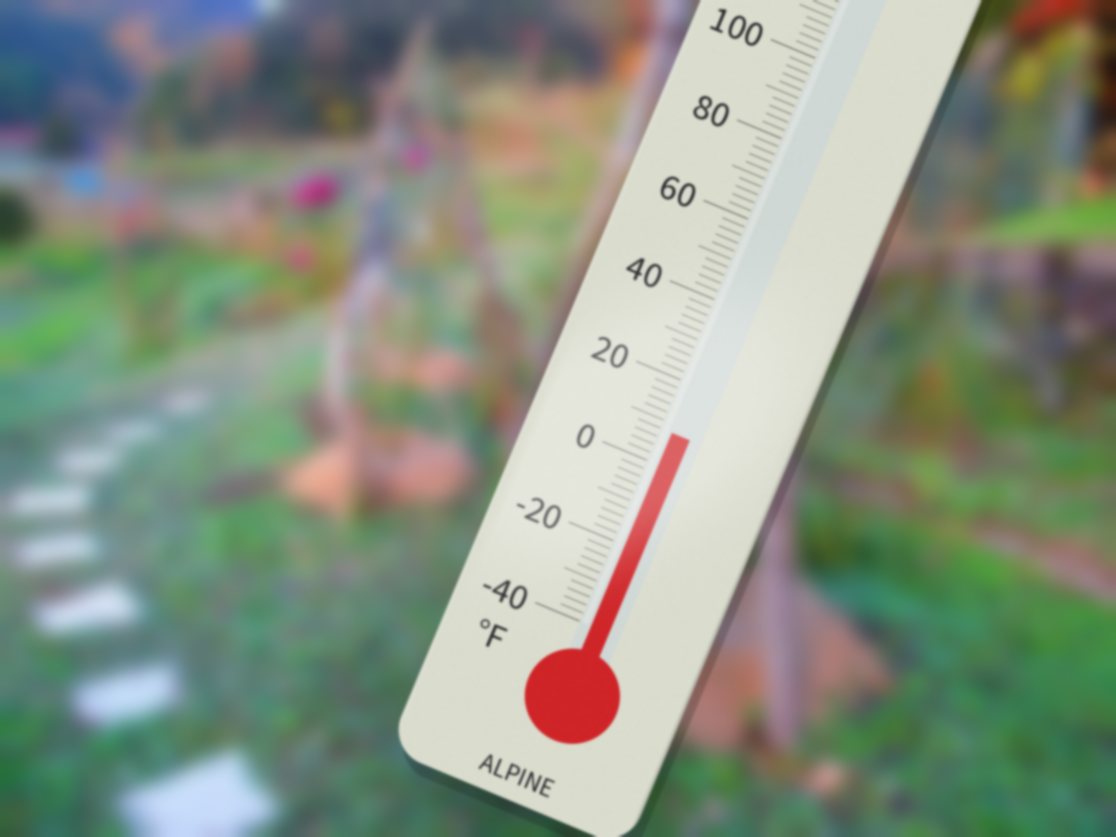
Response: 8 °F
